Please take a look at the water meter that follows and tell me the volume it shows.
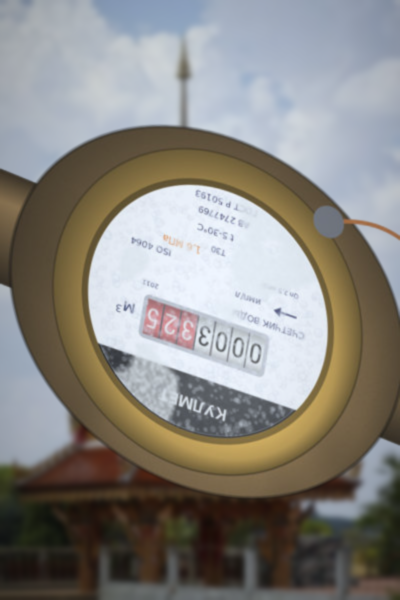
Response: 3.325 m³
